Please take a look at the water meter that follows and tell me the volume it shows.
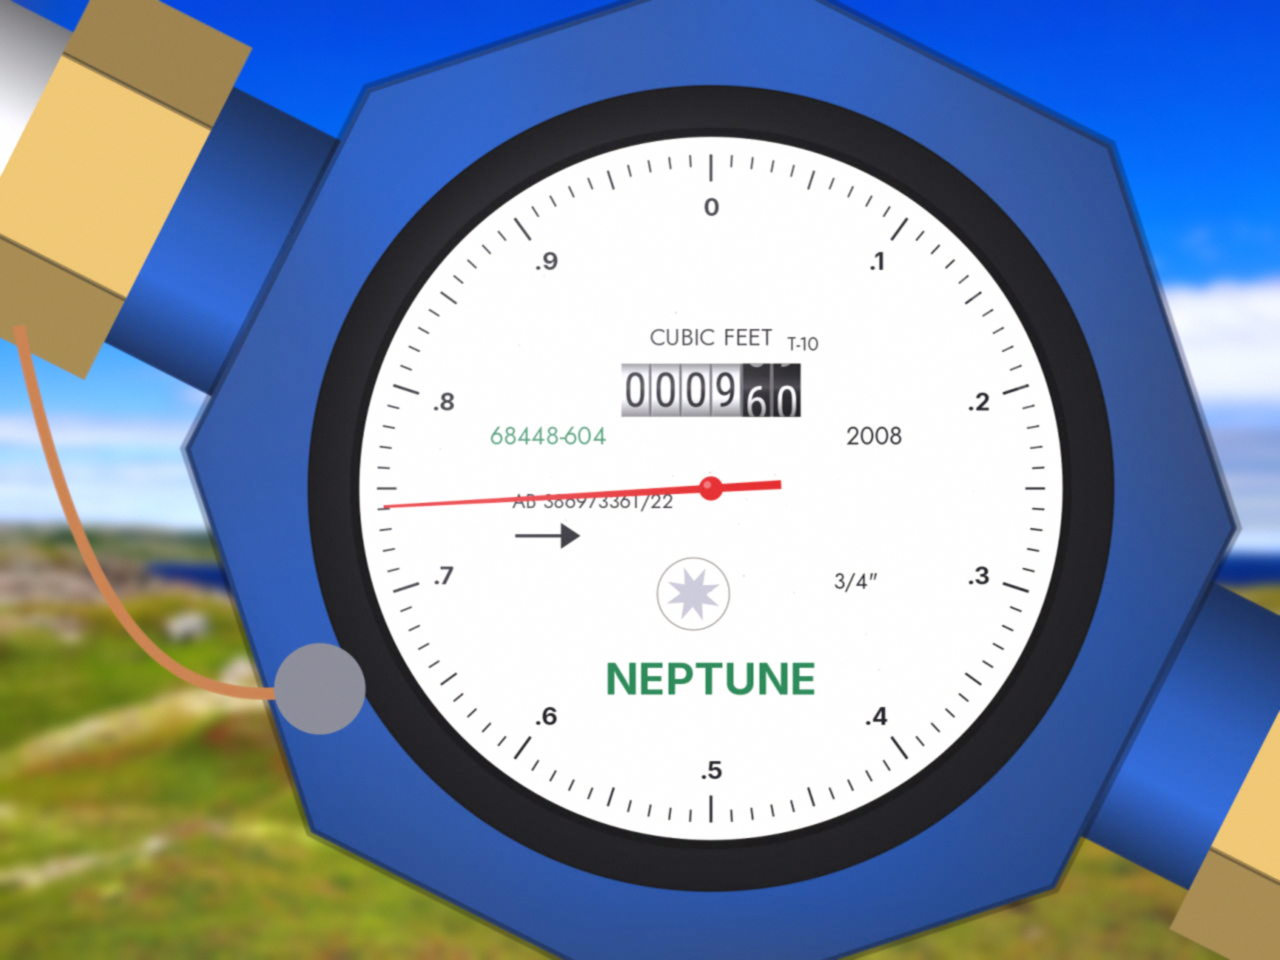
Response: 959.74 ft³
